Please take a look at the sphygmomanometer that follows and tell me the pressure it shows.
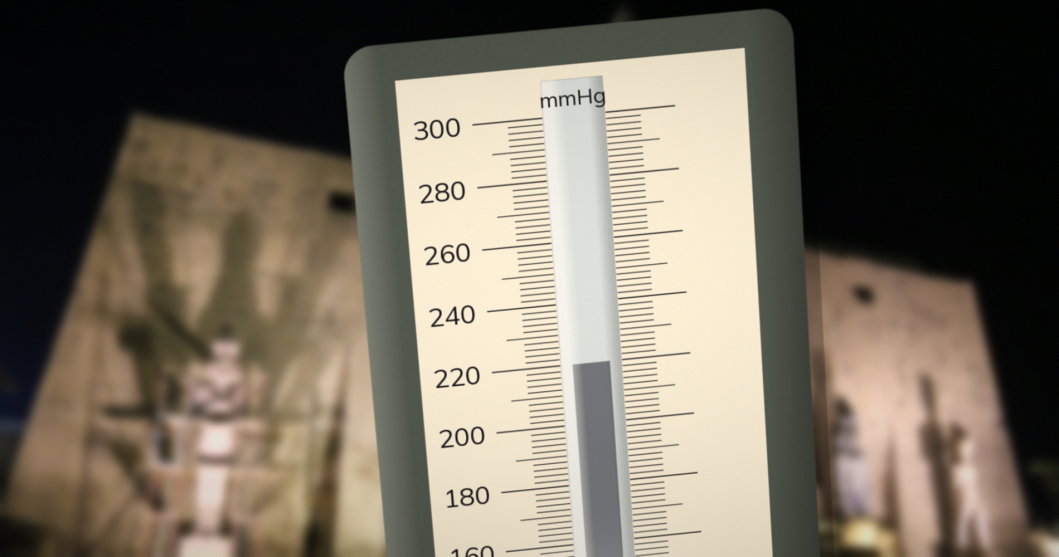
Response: 220 mmHg
